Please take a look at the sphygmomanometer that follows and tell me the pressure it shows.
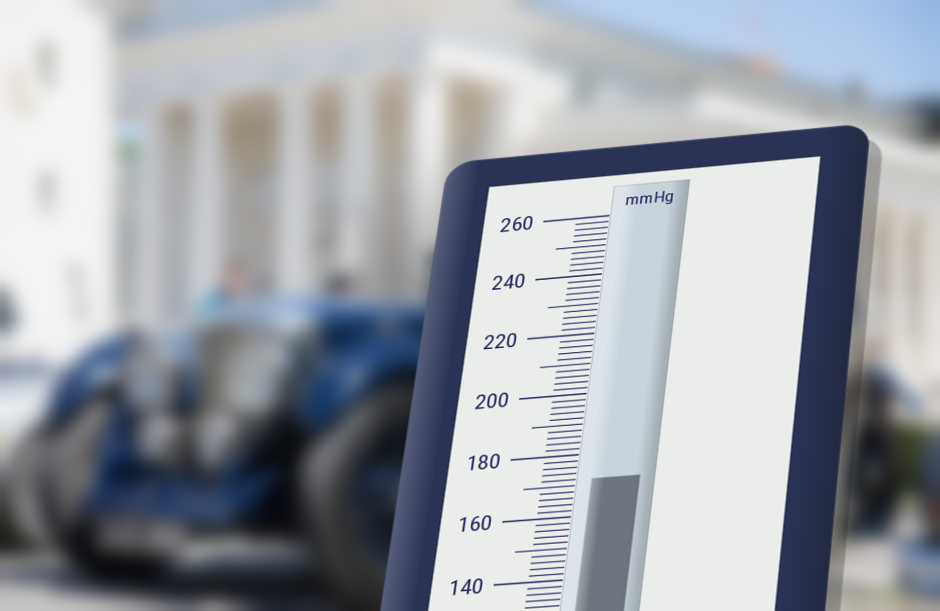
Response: 172 mmHg
